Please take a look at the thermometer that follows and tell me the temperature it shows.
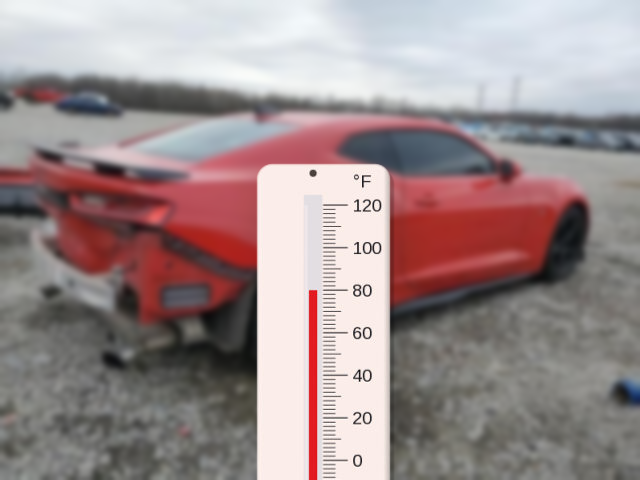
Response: 80 °F
